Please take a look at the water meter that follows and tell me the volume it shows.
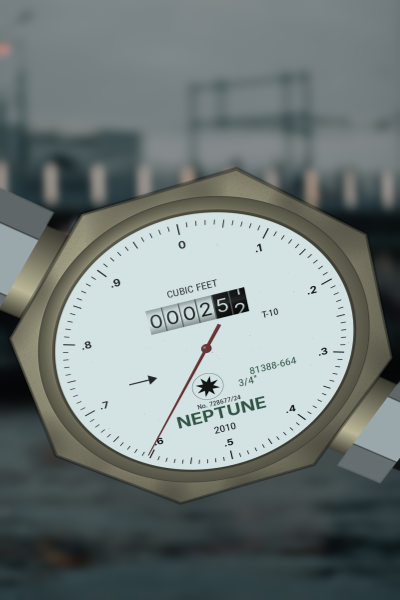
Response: 251.60 ft³
